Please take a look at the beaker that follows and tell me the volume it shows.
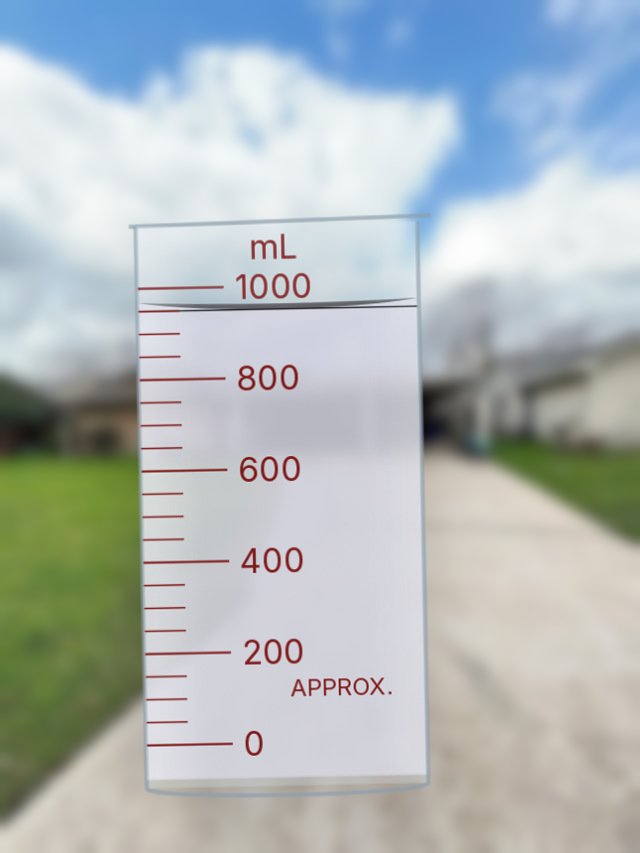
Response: 950 mL
